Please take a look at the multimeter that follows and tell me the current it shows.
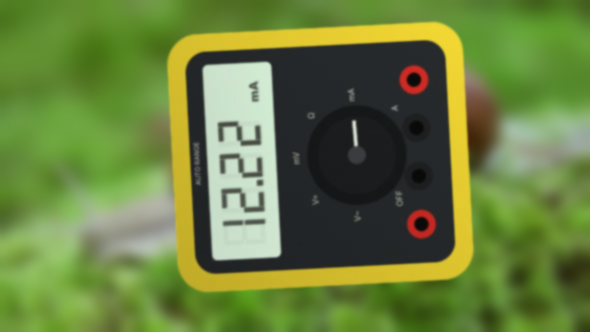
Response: 12.22 mA
